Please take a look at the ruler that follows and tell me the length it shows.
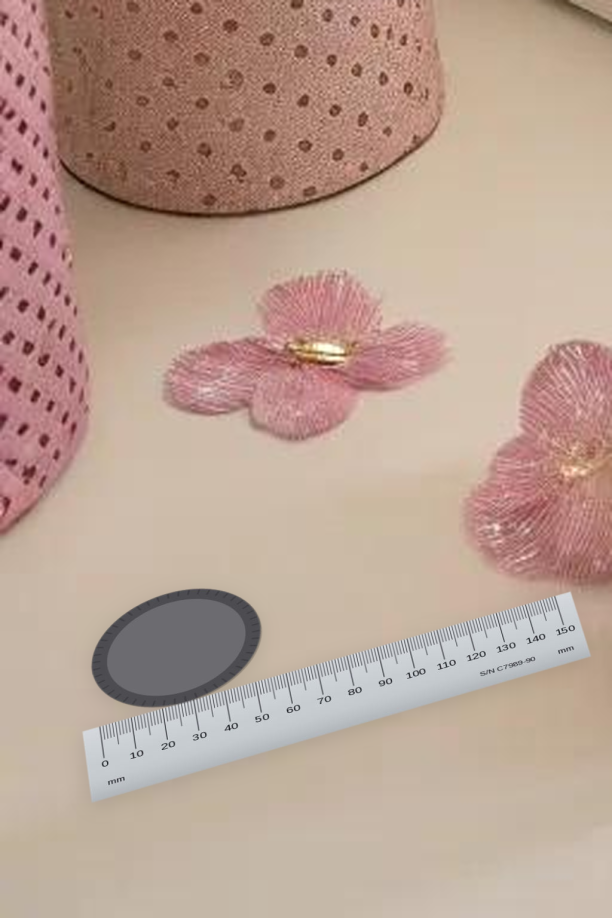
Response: 55 mm
